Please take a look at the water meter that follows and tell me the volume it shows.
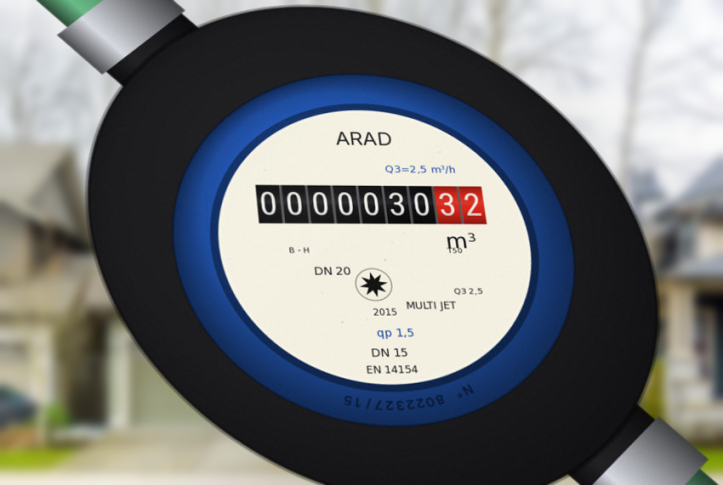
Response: 30.32 m³
